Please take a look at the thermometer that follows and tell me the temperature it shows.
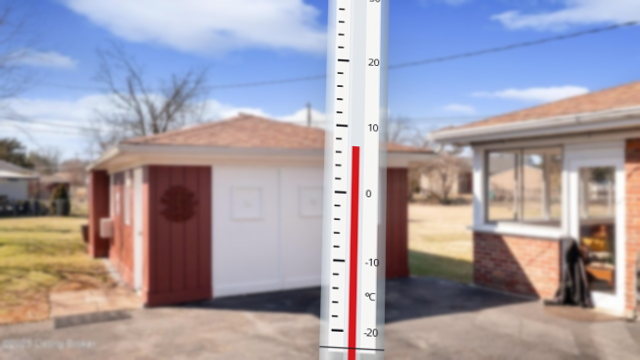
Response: 7 °C
